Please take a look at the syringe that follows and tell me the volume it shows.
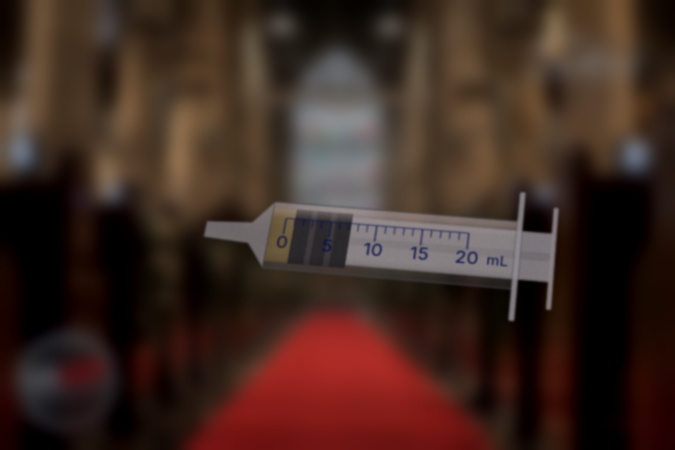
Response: 1 mL
